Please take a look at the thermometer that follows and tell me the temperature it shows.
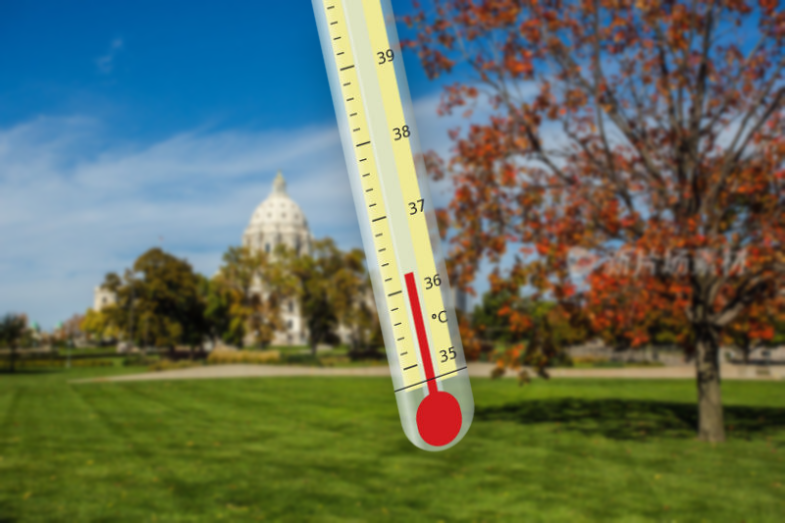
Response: 36.2 °C
